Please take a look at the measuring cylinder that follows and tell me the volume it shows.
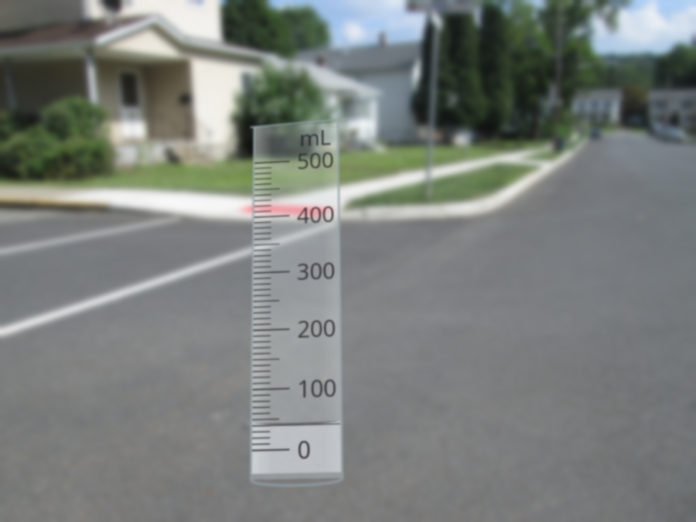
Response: 40 mL
